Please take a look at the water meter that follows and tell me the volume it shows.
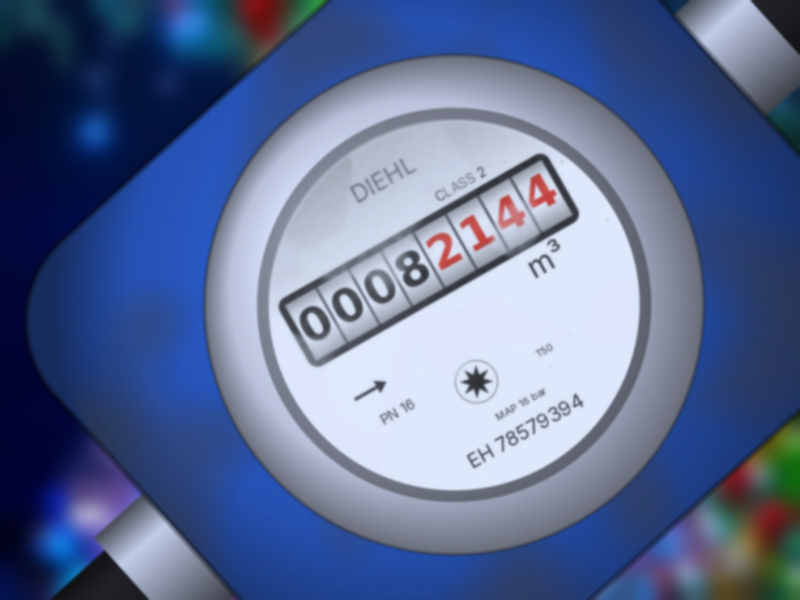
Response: 8.2144 m³
